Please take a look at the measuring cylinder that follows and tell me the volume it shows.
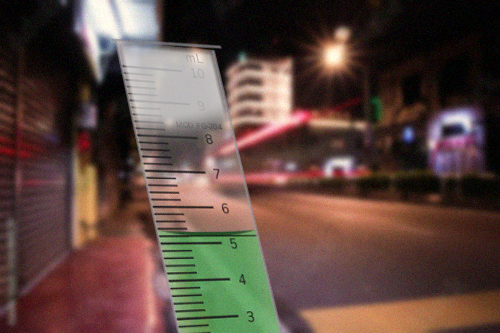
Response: 5.2 mL
